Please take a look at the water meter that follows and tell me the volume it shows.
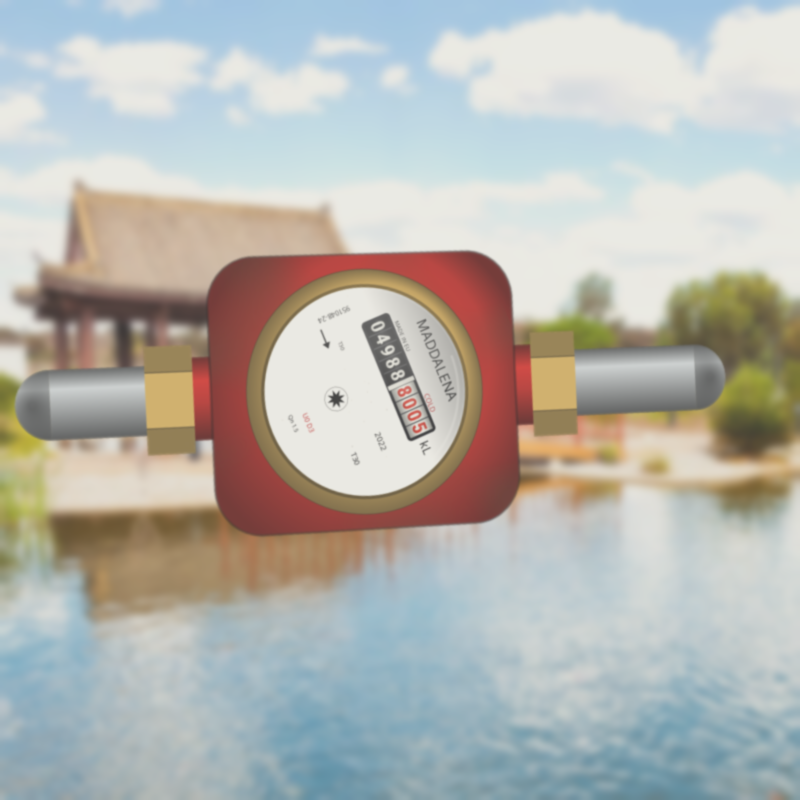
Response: 4988.8005 kL
